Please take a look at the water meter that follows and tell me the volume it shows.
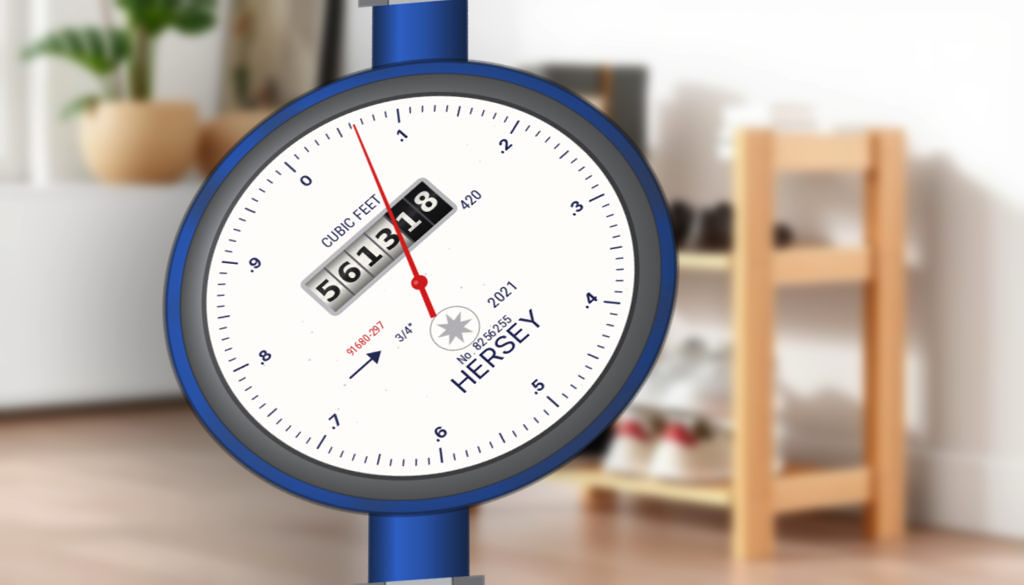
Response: 561318.06 ft³
